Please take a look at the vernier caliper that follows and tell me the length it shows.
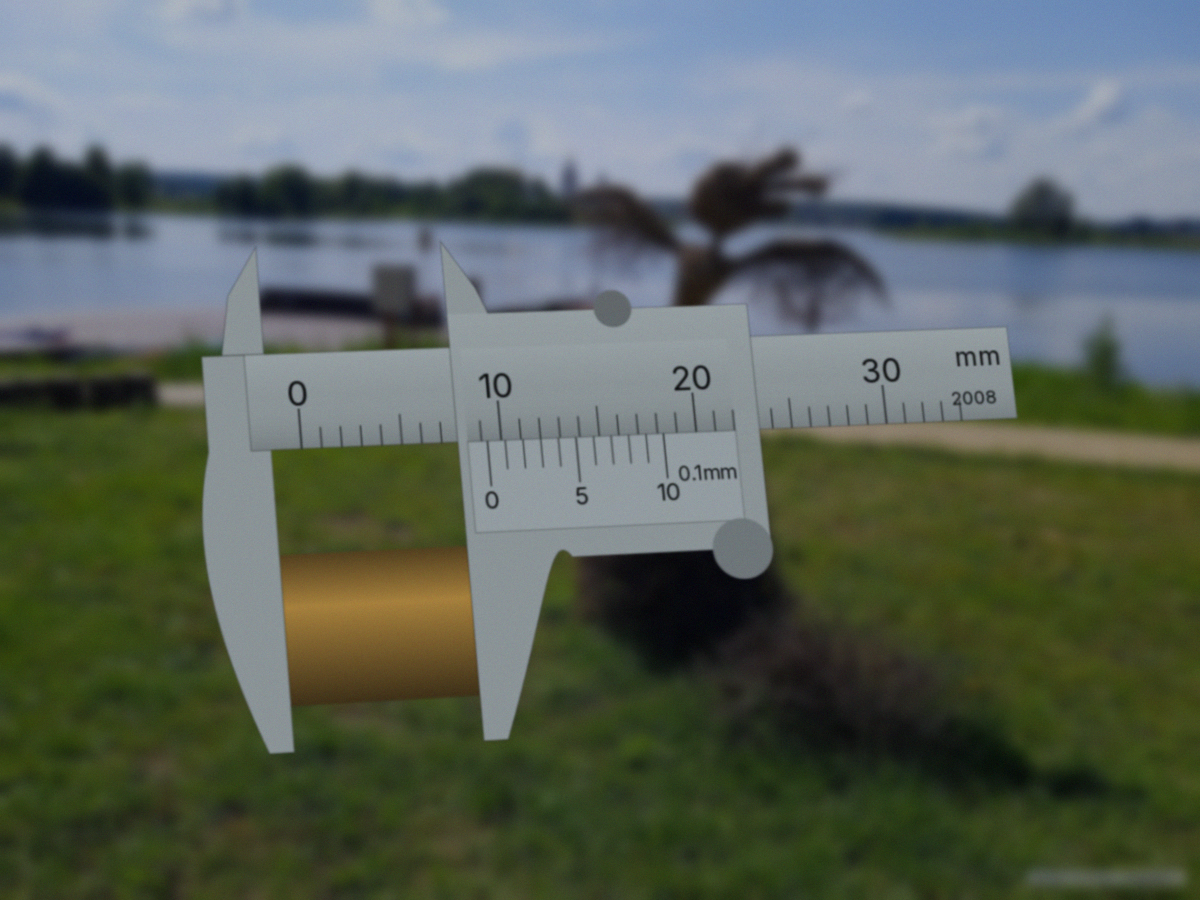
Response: 9.3 mm
